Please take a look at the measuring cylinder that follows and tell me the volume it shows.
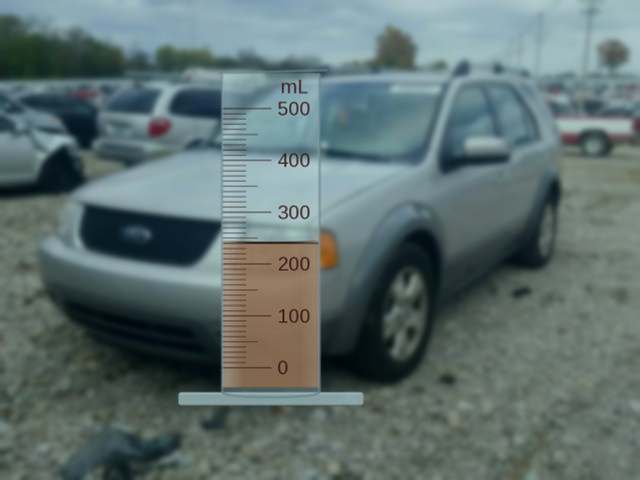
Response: 240 mL
